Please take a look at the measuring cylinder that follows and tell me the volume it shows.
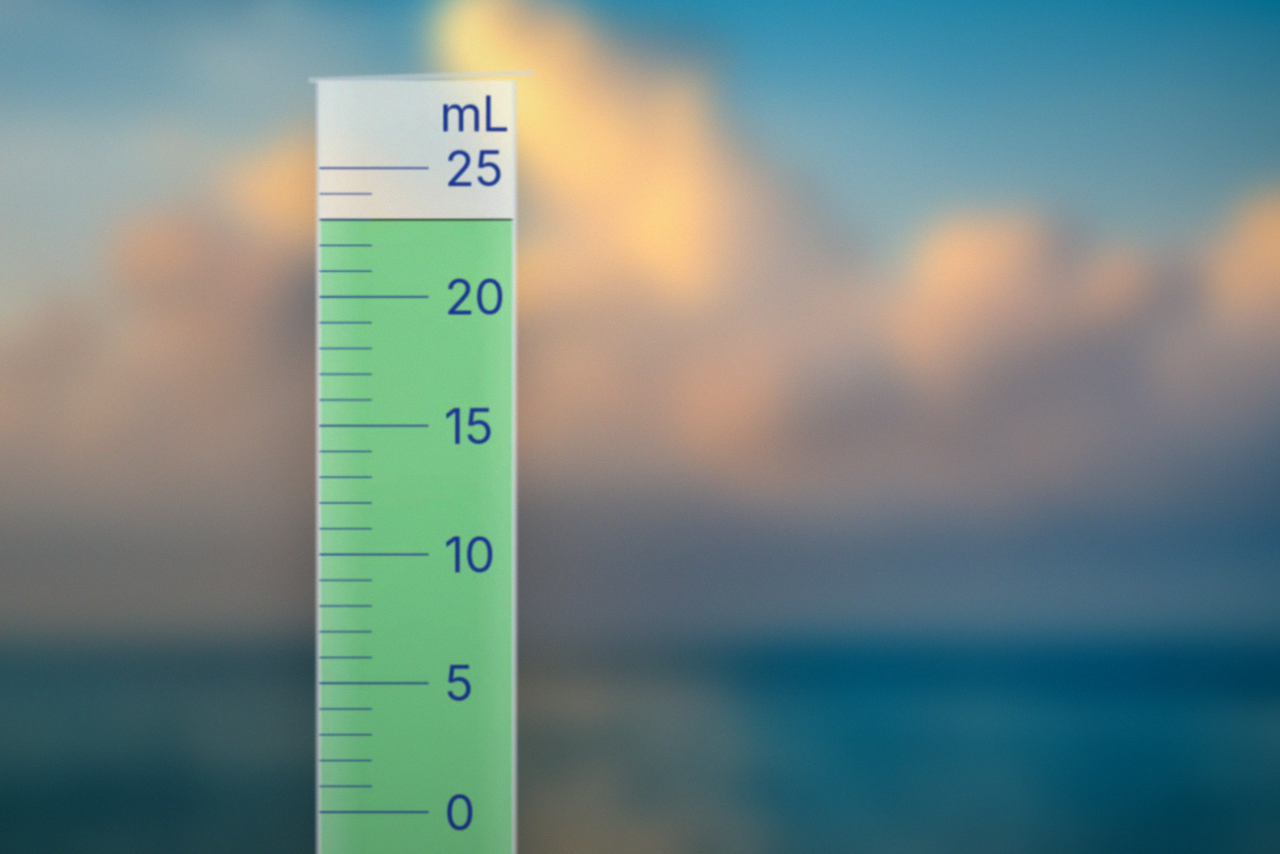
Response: 23 mL
